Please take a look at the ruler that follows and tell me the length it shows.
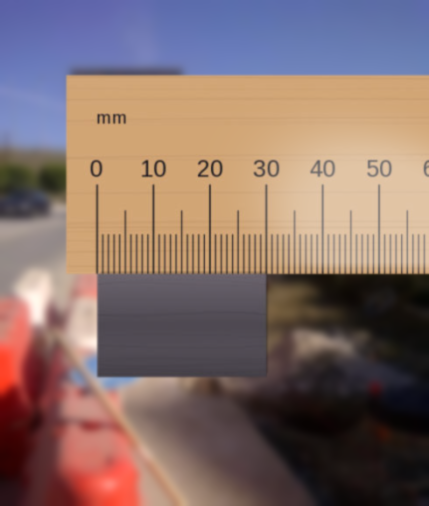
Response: 30 mm
